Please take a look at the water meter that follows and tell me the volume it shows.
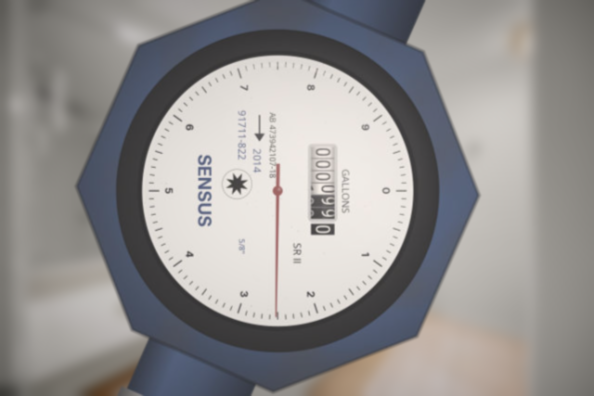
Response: 992.5 gal
